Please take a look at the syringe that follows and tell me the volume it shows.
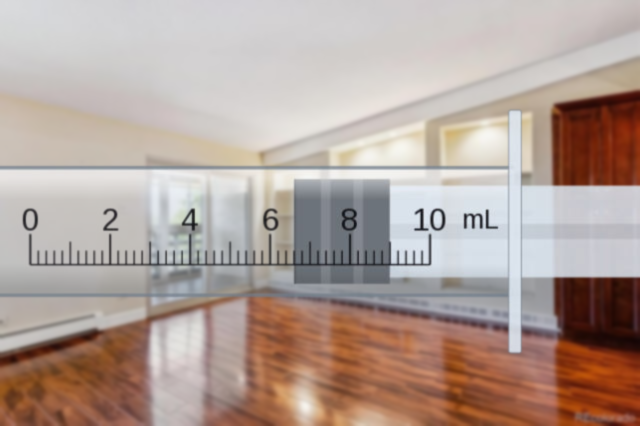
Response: 6.6 mL
